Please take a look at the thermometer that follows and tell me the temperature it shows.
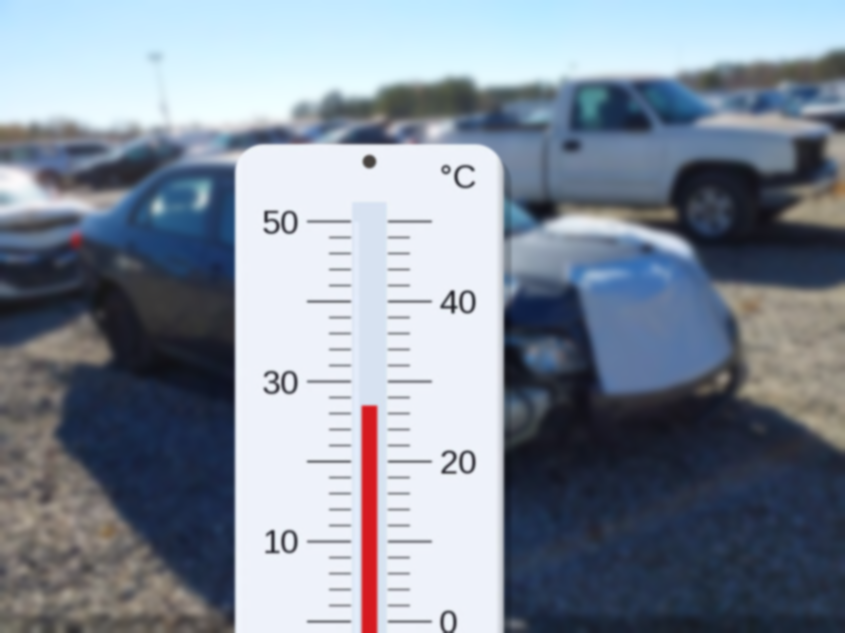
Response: 27 °C
